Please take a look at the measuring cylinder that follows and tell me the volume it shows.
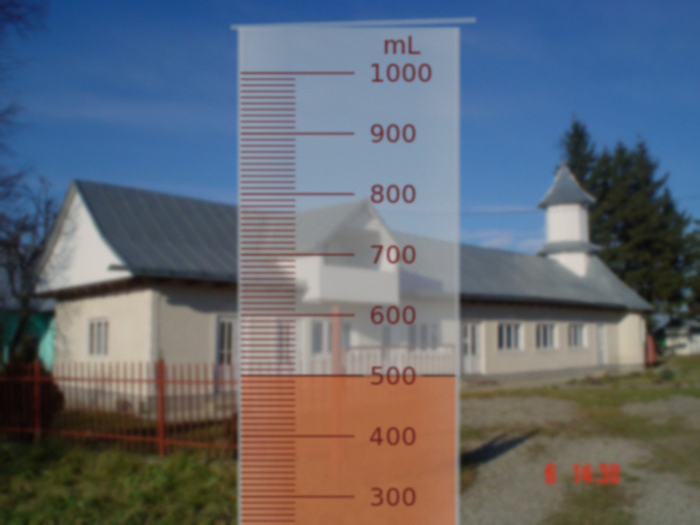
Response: 500 mL
